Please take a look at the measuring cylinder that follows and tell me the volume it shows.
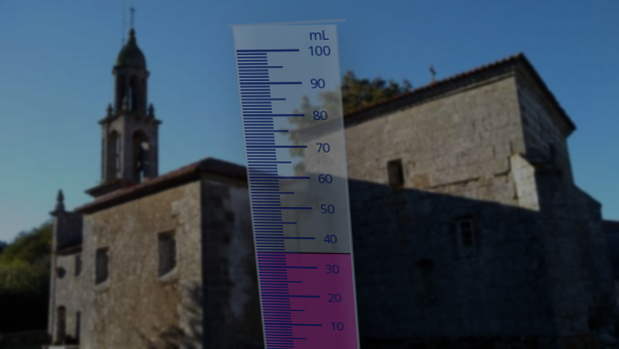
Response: 35 mL
